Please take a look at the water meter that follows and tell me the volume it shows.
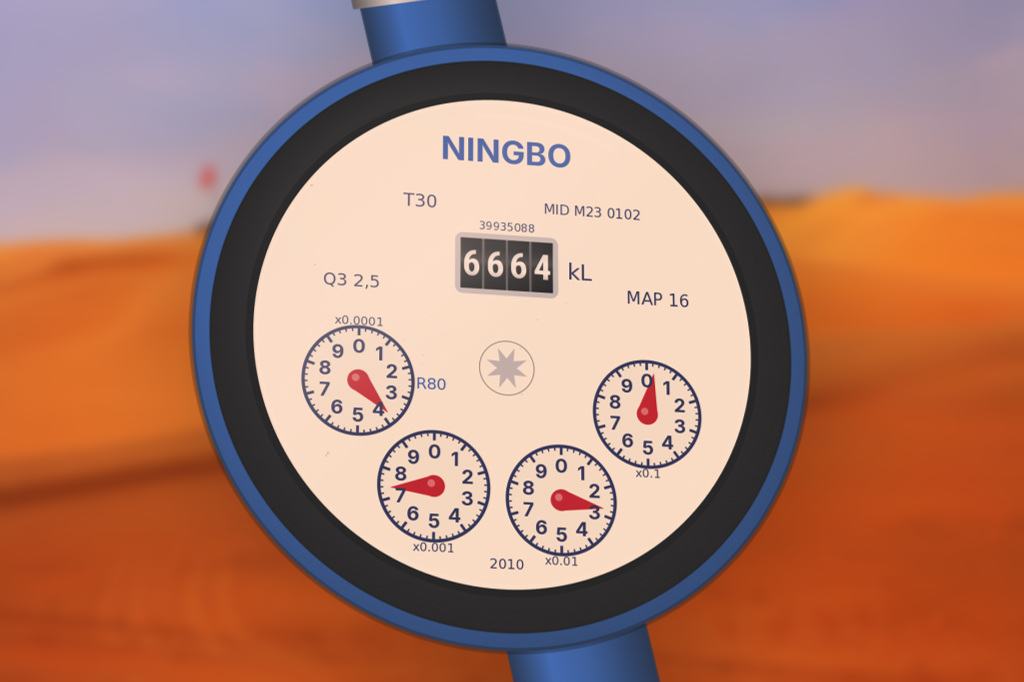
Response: 6664.0273 kL
